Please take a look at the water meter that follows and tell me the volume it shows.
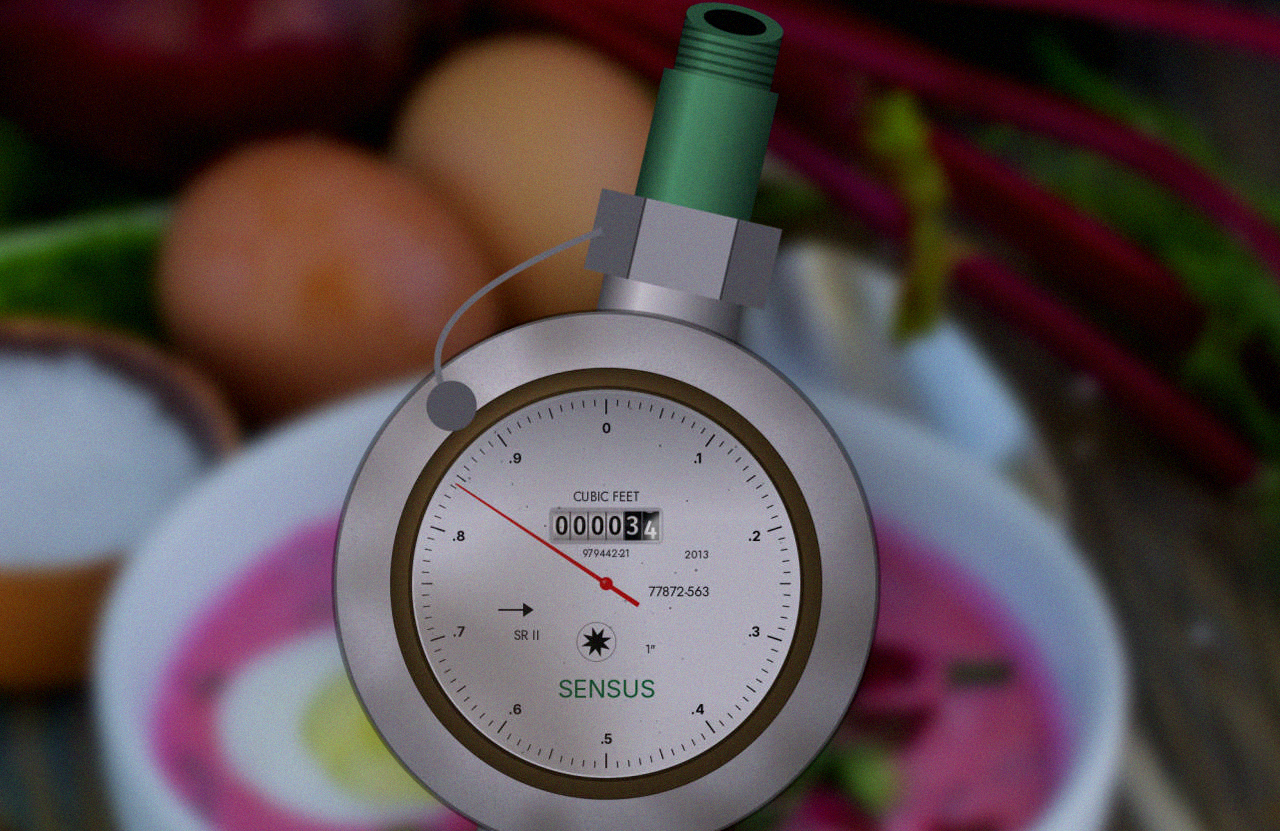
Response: 33.84 ft³
